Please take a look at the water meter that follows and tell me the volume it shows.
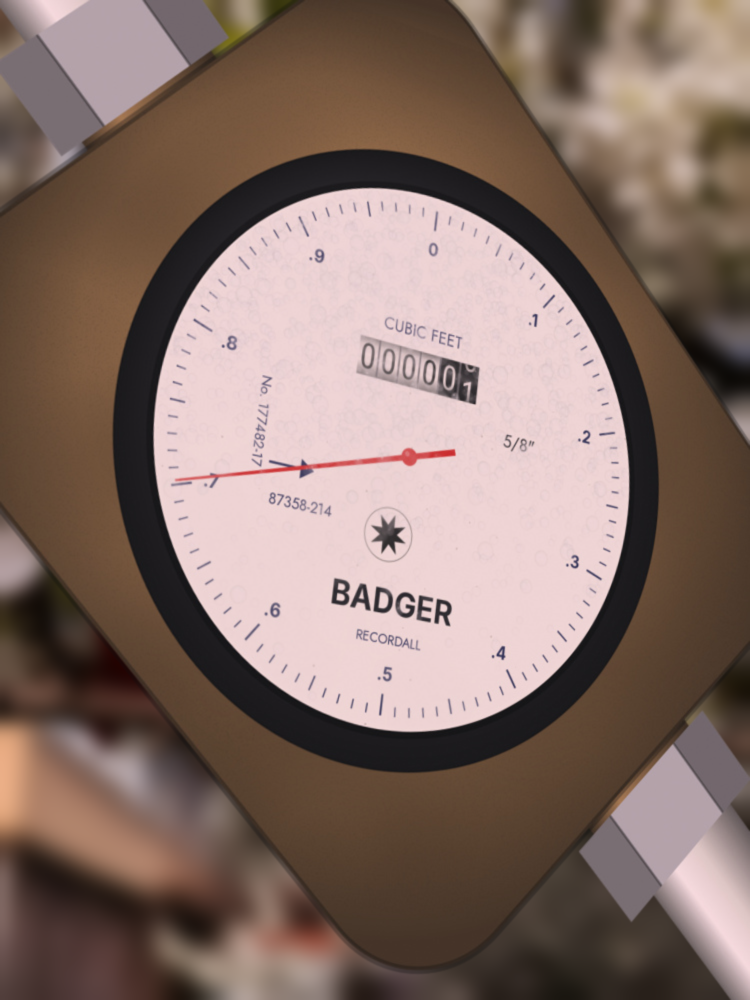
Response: 0.70 ft³
